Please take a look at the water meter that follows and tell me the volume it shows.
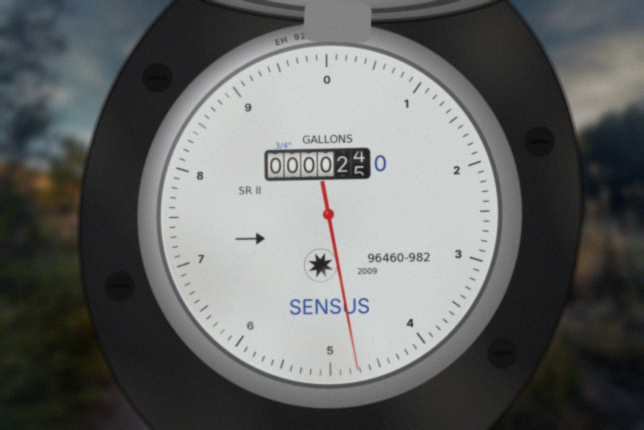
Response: 244.7 gal
